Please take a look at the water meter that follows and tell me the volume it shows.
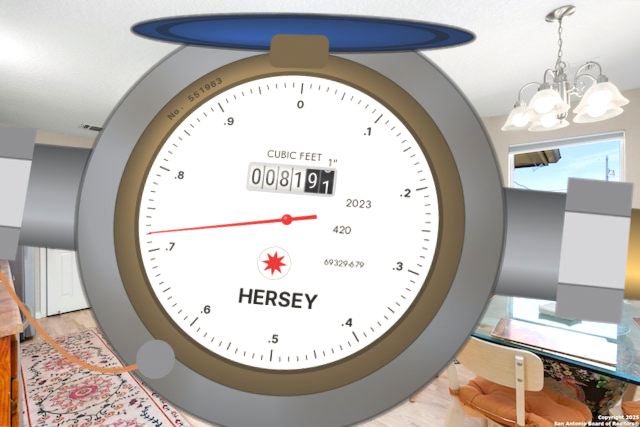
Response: 8190.72 ft³
